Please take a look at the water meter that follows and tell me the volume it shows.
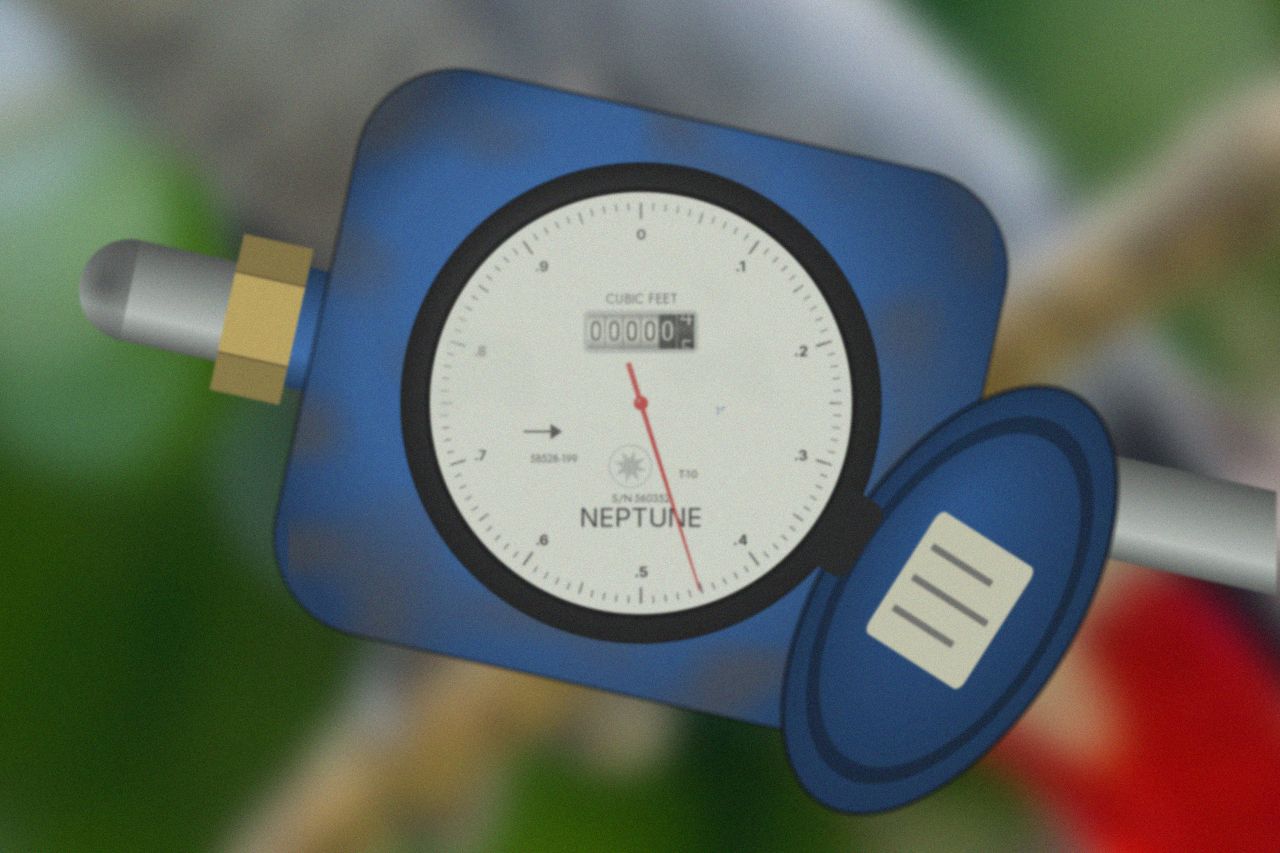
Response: 4.45 ft³
